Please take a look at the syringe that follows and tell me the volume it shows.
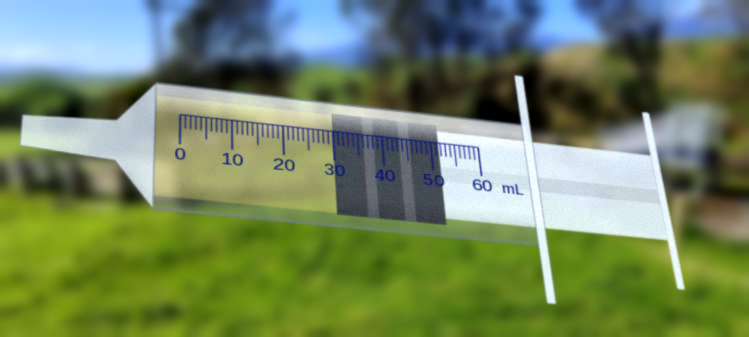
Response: 30 mL
